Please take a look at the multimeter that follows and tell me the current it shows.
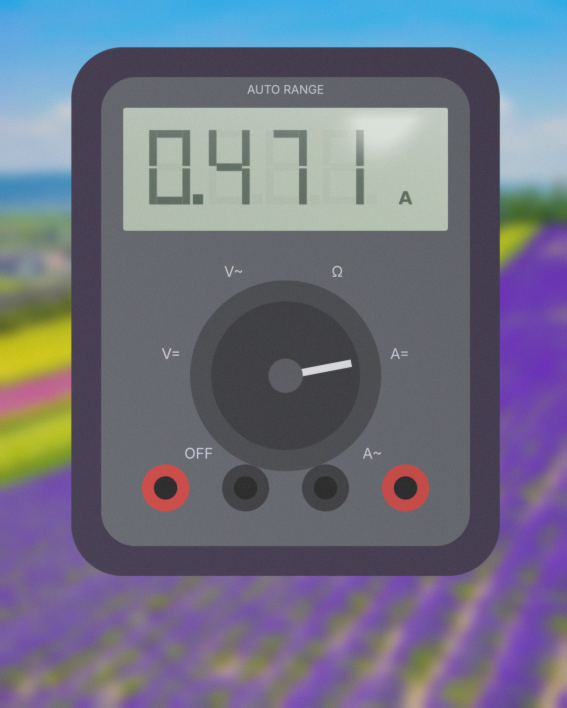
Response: 0.471 A
